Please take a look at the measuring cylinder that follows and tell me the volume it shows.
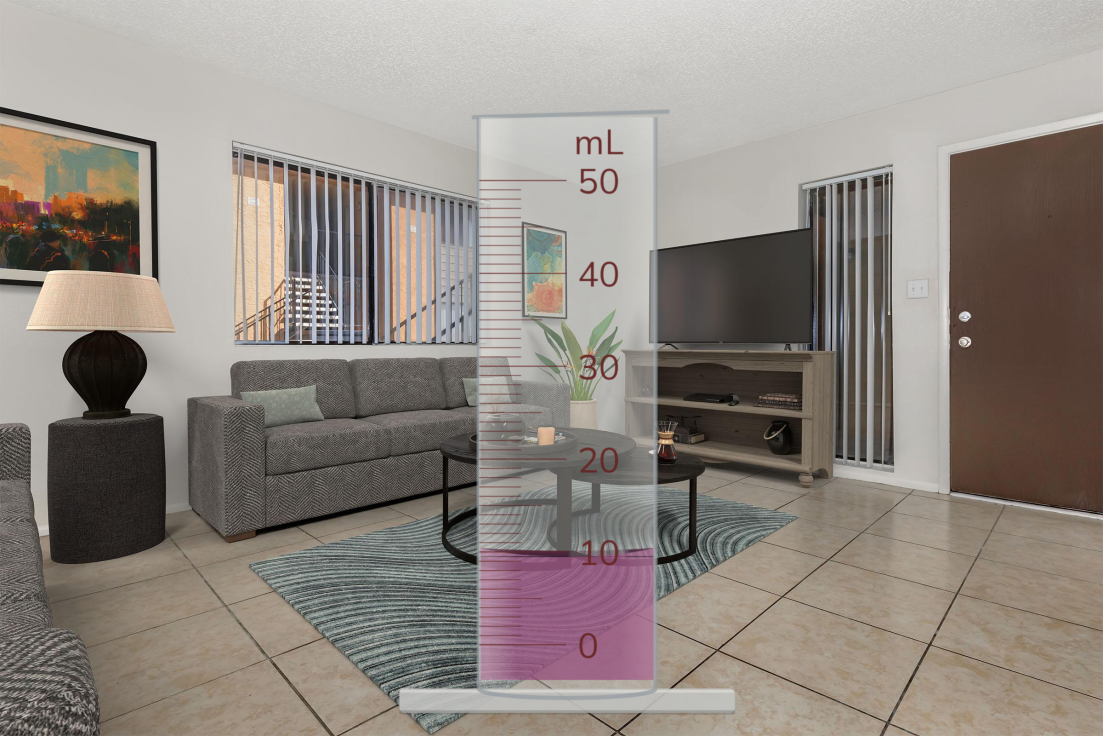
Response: 9.5 mL
